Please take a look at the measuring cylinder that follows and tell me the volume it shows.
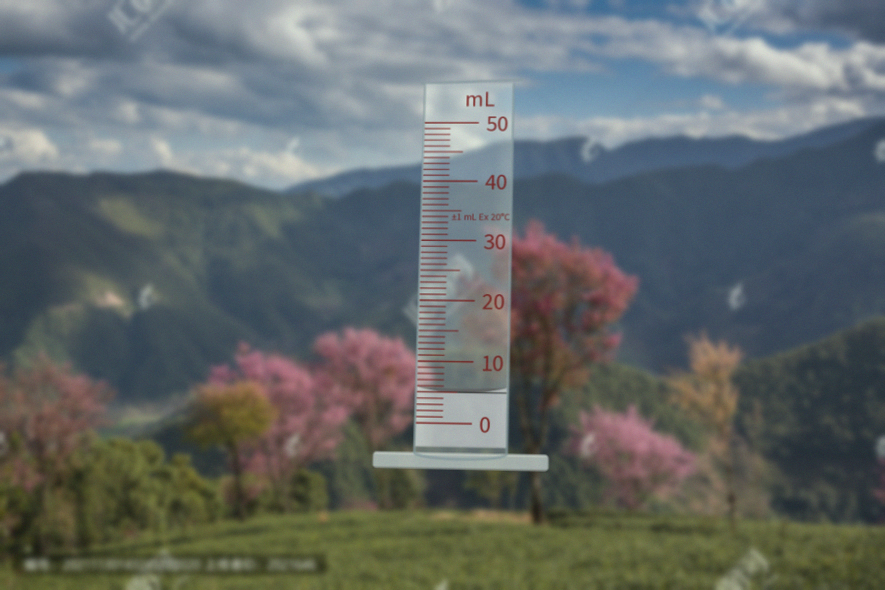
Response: 5 mL
